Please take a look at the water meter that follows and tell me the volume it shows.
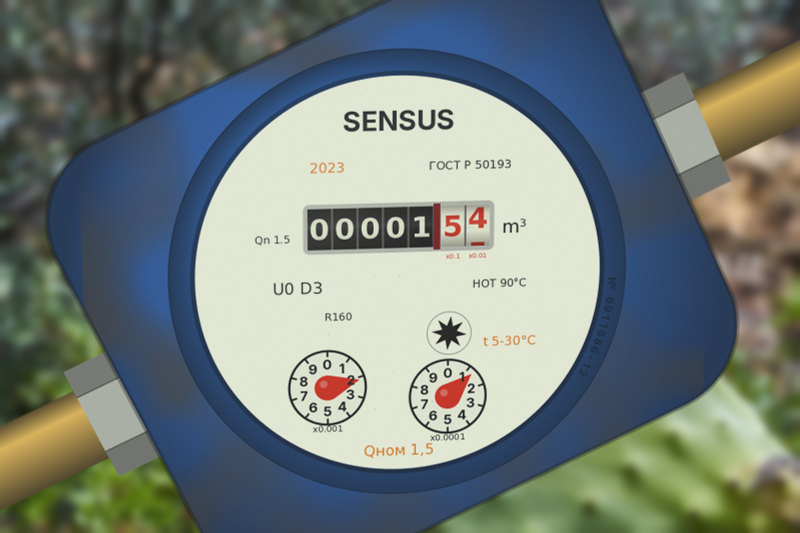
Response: 1.5421 m³
